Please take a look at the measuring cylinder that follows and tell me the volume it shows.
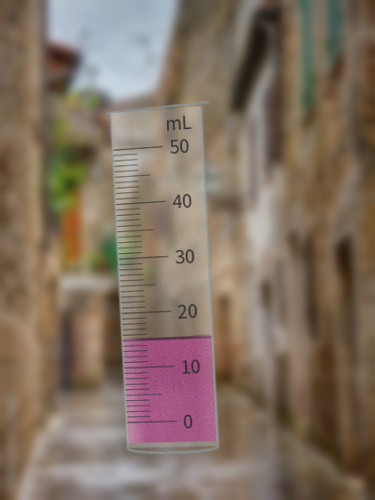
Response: 15 mL
